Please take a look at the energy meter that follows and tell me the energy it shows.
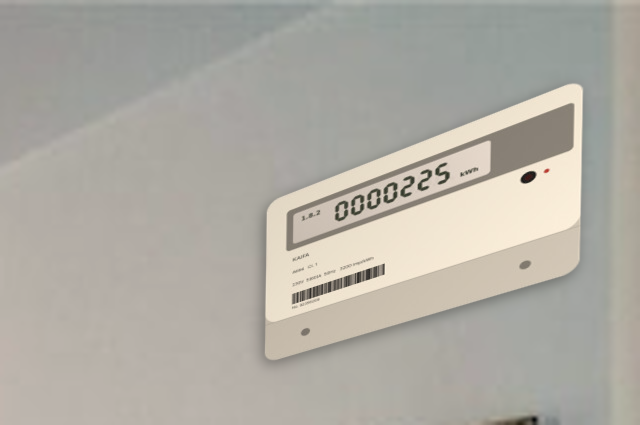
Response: 225 kWh
